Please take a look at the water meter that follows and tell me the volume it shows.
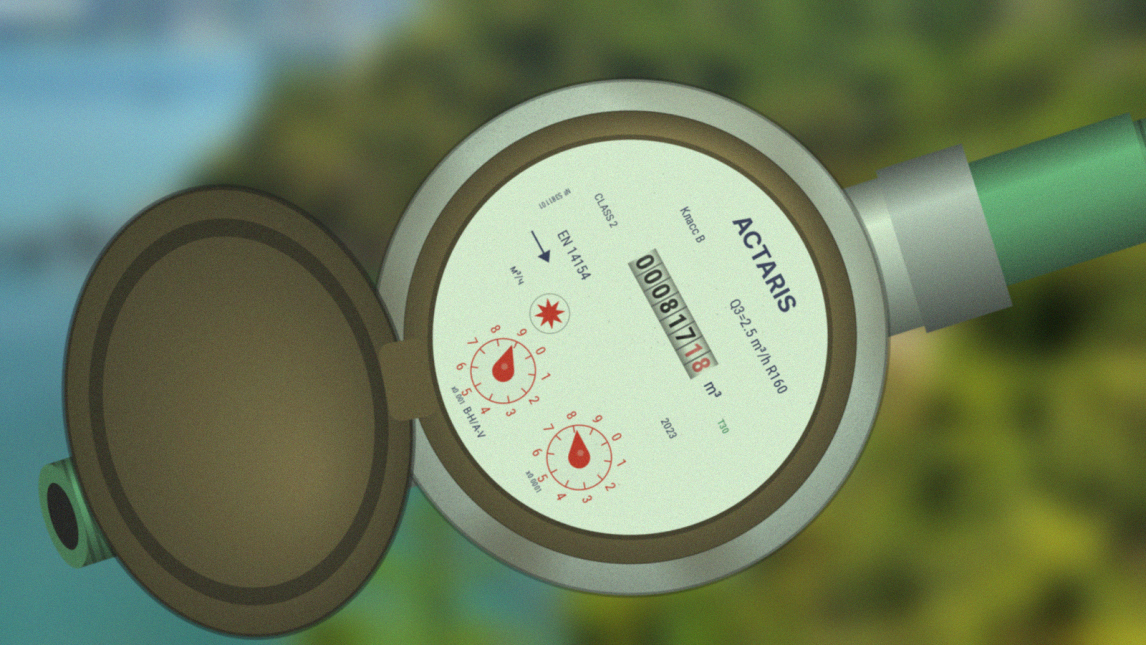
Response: 817.1888 m³
